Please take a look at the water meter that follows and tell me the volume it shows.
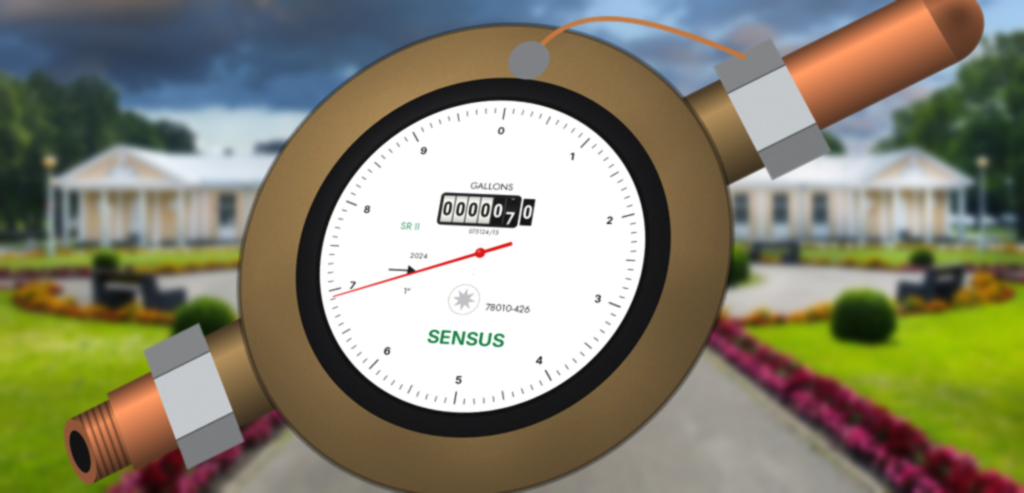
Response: 66.9 gal
